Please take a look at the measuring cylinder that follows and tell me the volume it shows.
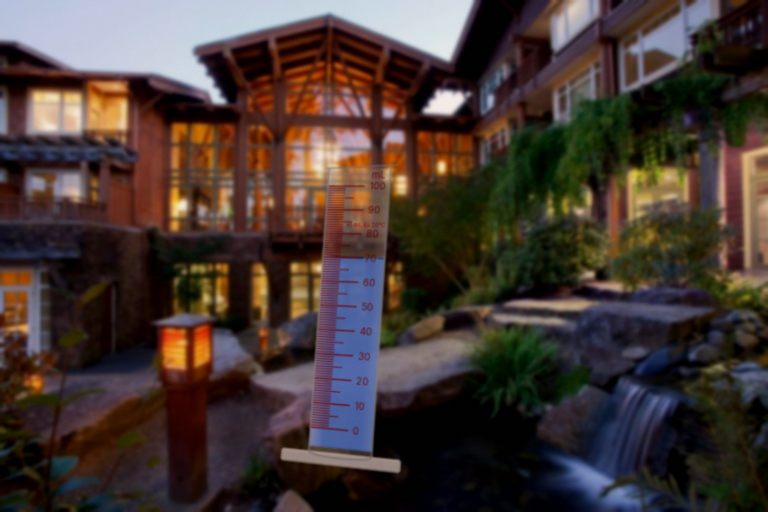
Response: 70 mL
